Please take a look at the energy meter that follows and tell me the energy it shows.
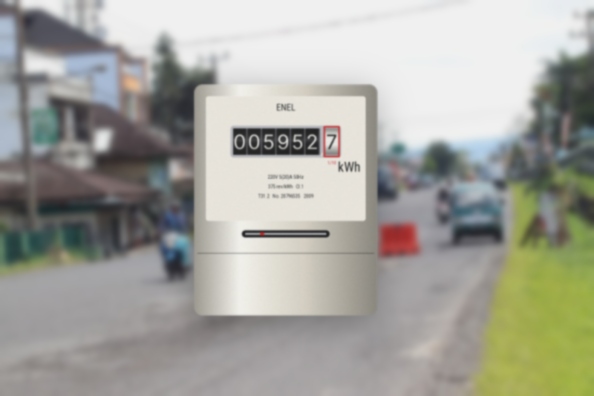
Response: 5952.7 kWh
